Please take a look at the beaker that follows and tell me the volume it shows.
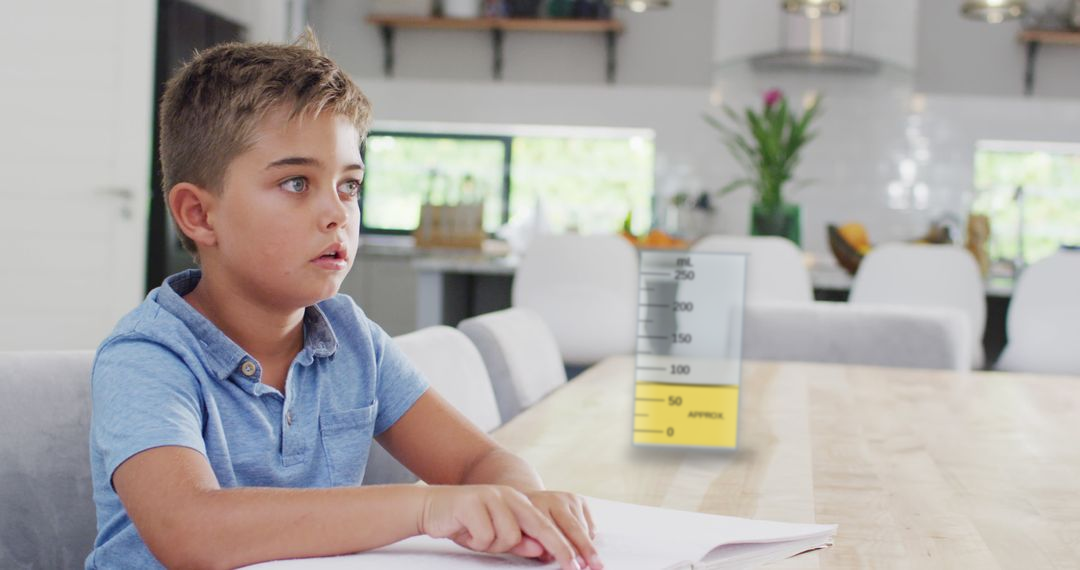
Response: 75 mL
